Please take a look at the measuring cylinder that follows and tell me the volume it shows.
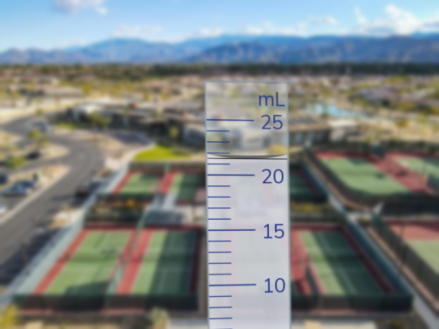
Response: 21.5 mL
